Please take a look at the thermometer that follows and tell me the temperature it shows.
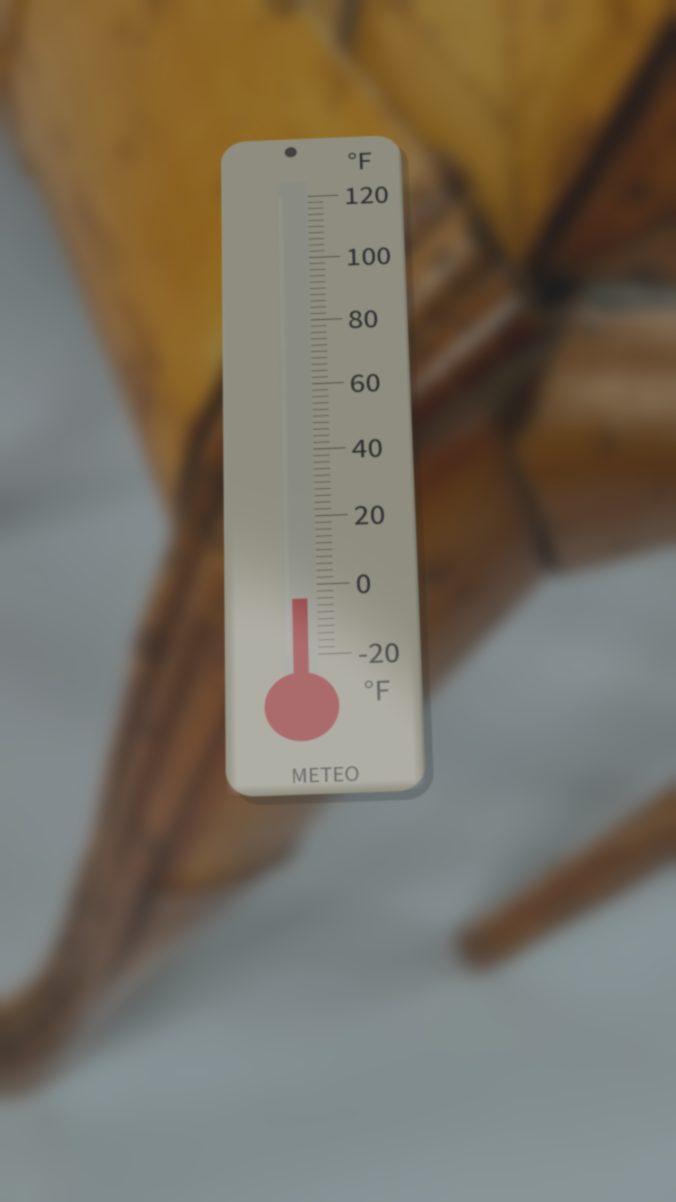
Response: -4 °F
